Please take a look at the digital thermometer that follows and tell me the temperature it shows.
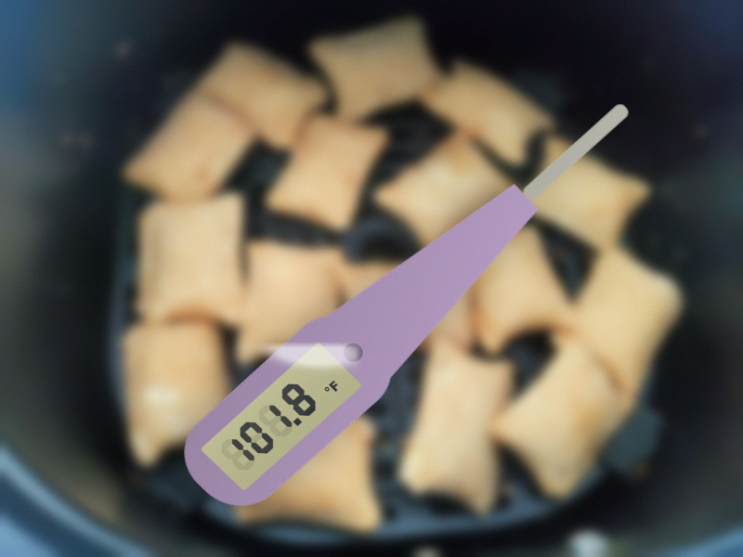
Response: 101.8 °F
